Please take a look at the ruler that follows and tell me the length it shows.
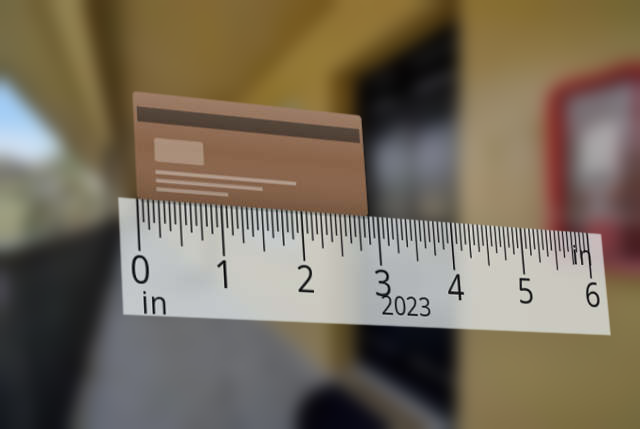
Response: 2.875 in
